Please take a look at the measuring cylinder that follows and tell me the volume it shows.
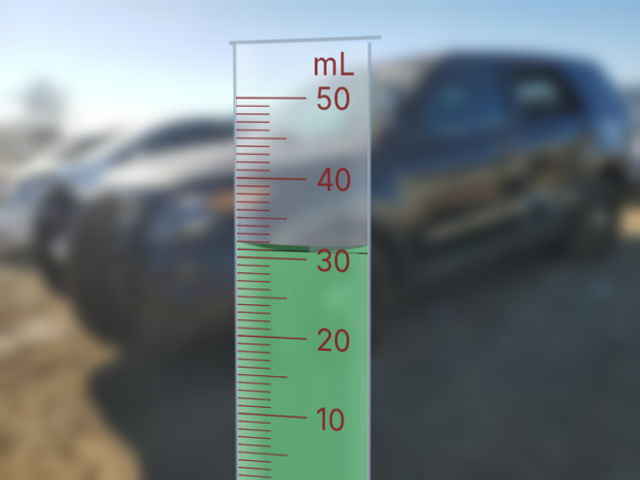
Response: 31 mL
